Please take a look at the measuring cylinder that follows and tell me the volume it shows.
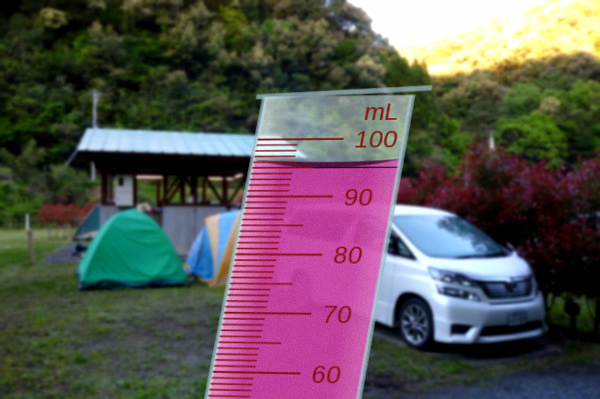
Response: 95 mL
